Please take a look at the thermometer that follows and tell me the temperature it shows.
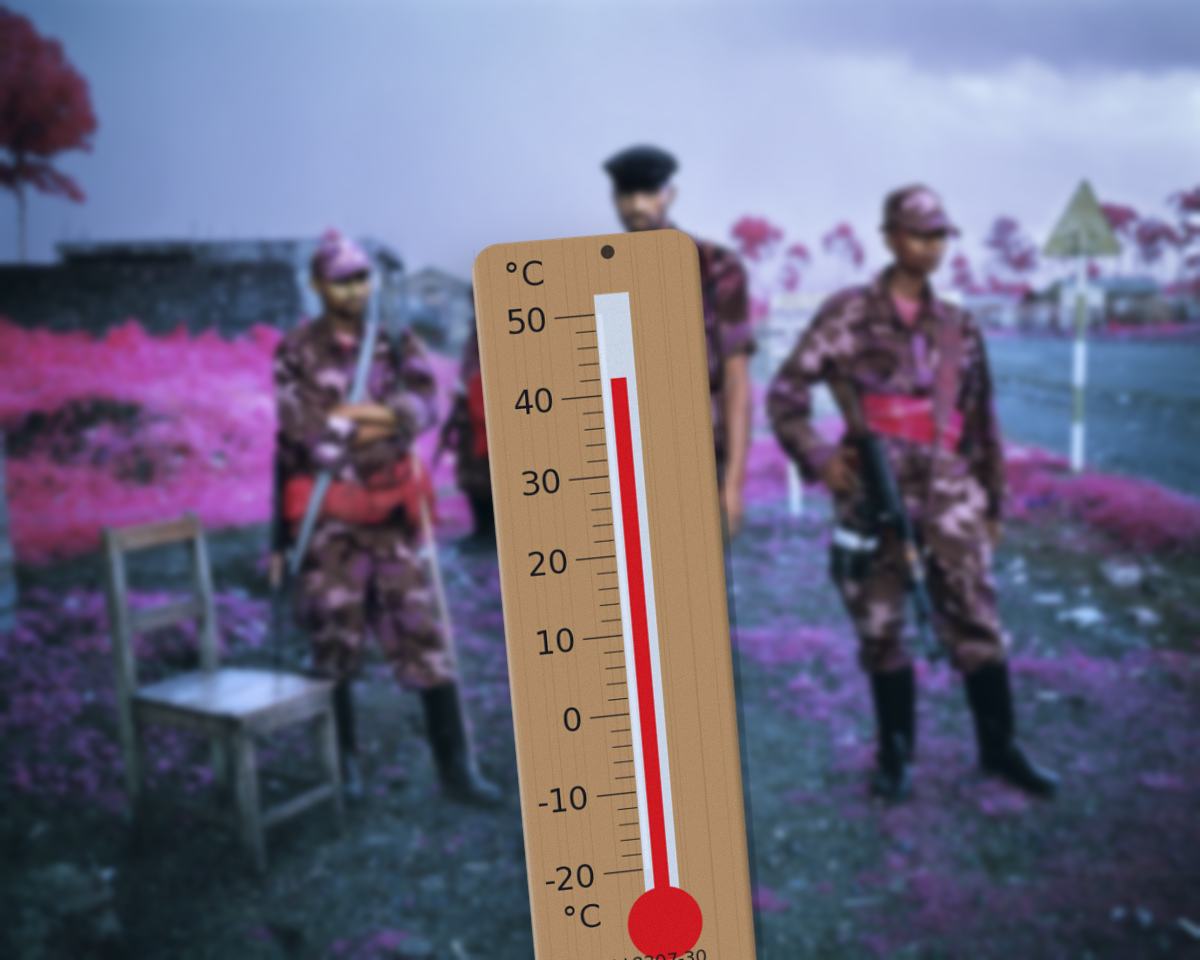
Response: 42 °C
